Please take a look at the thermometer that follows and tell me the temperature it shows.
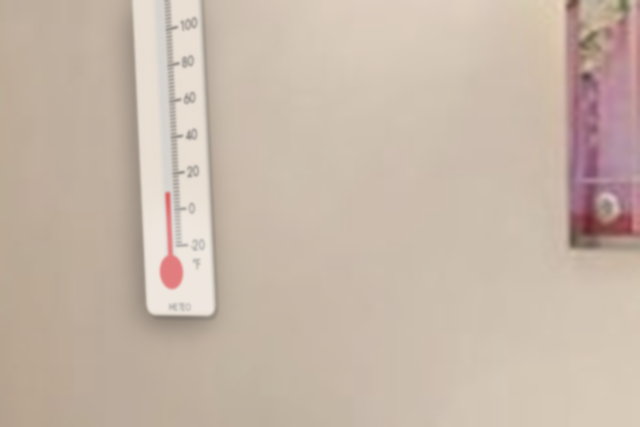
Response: 10 °F
